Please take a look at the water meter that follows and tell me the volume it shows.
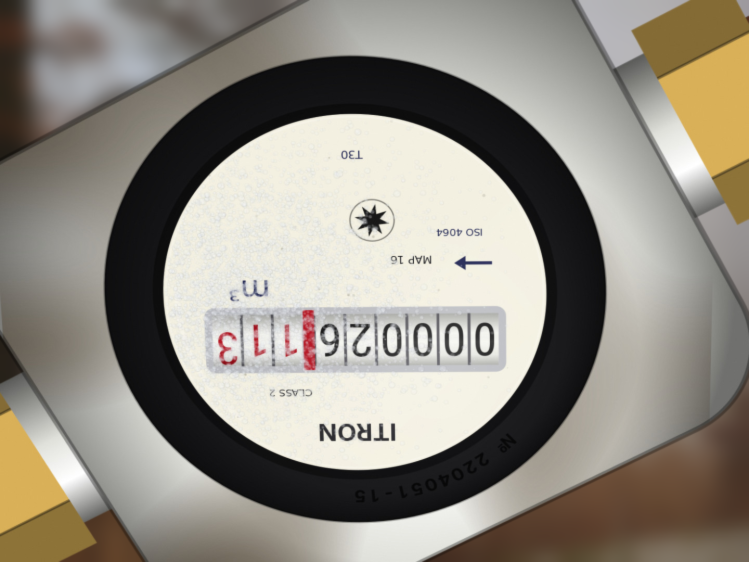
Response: 26.113 m³
